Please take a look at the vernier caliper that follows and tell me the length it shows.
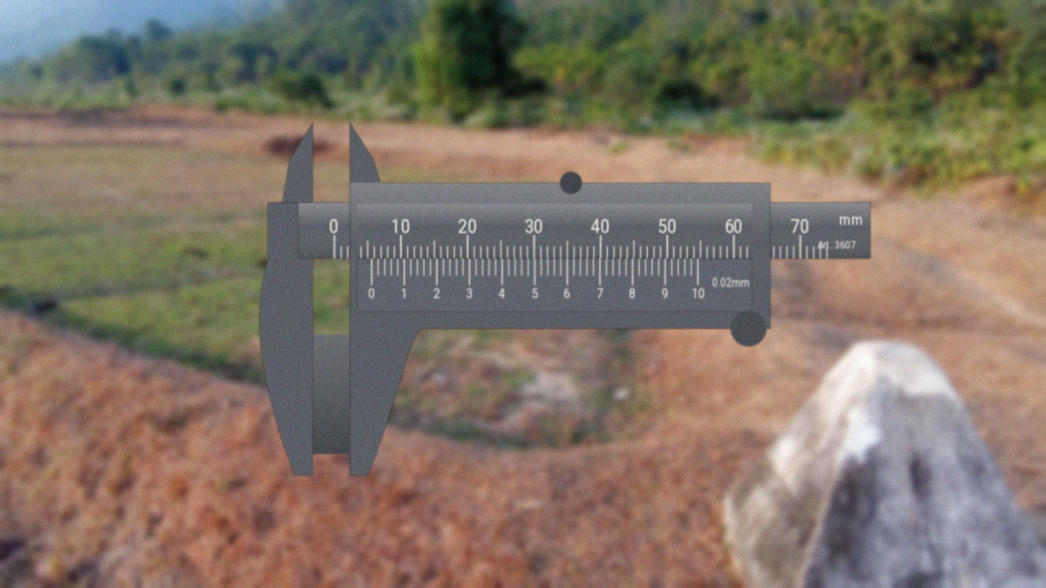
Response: 5.6 mm
